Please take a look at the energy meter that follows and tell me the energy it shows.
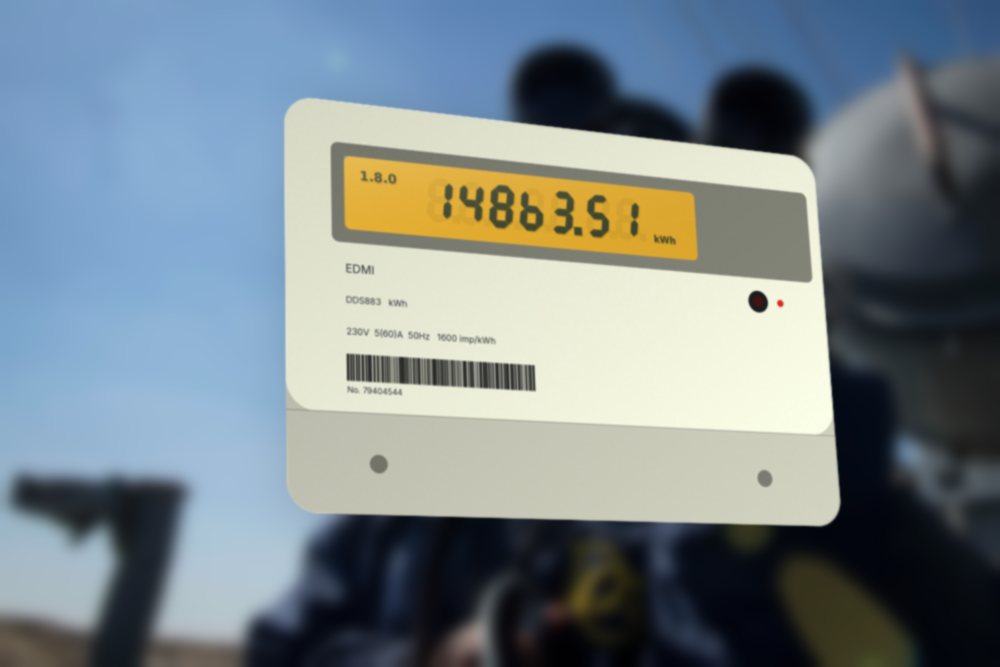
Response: 14863.51 kWh
